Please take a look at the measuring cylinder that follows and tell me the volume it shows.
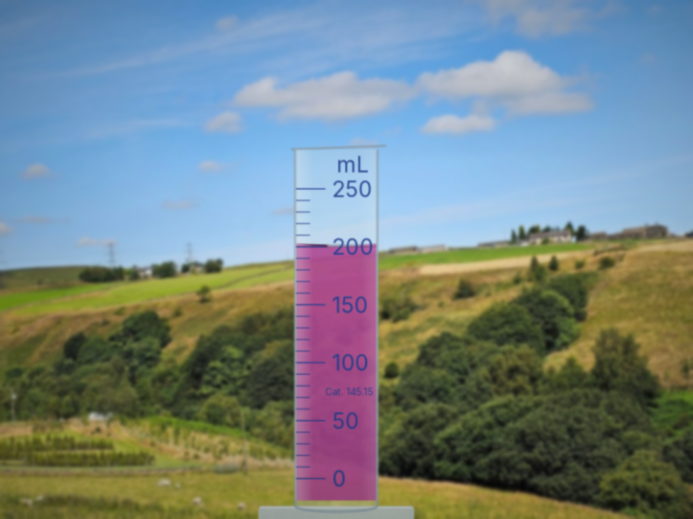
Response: 200 mL
